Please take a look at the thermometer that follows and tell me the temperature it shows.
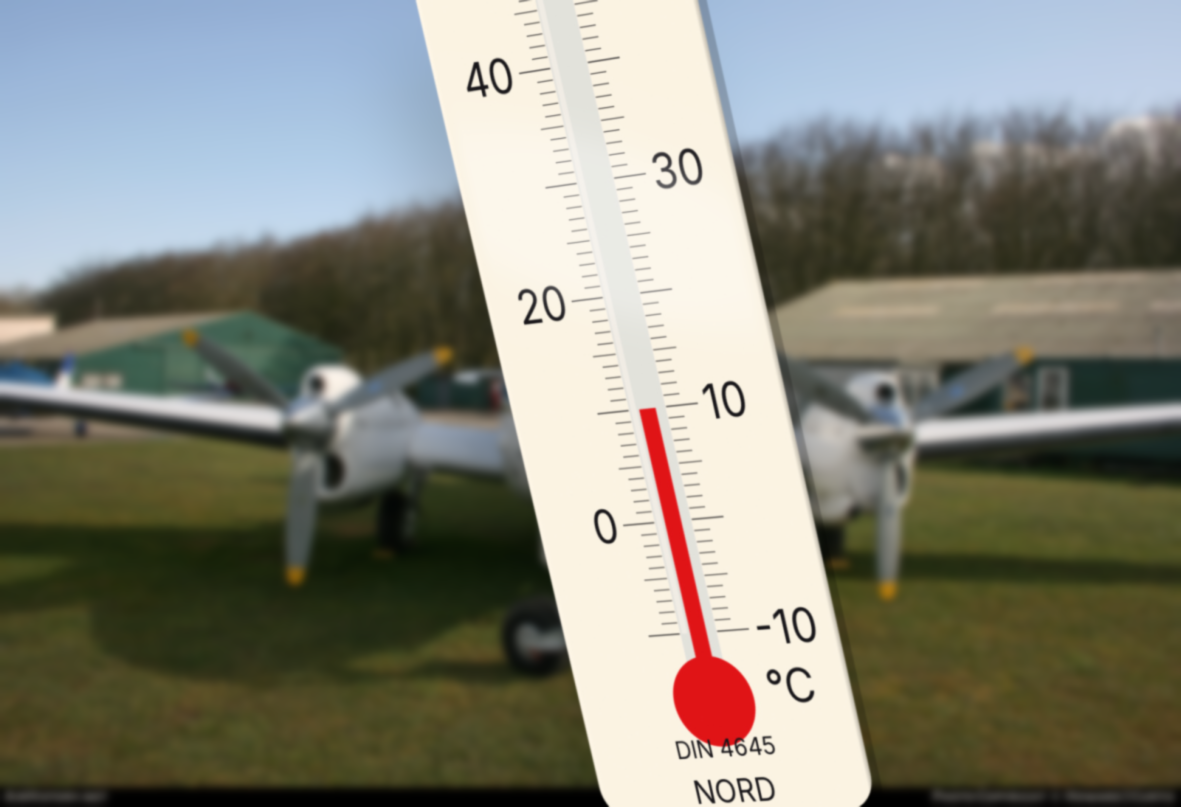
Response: 10 °C
